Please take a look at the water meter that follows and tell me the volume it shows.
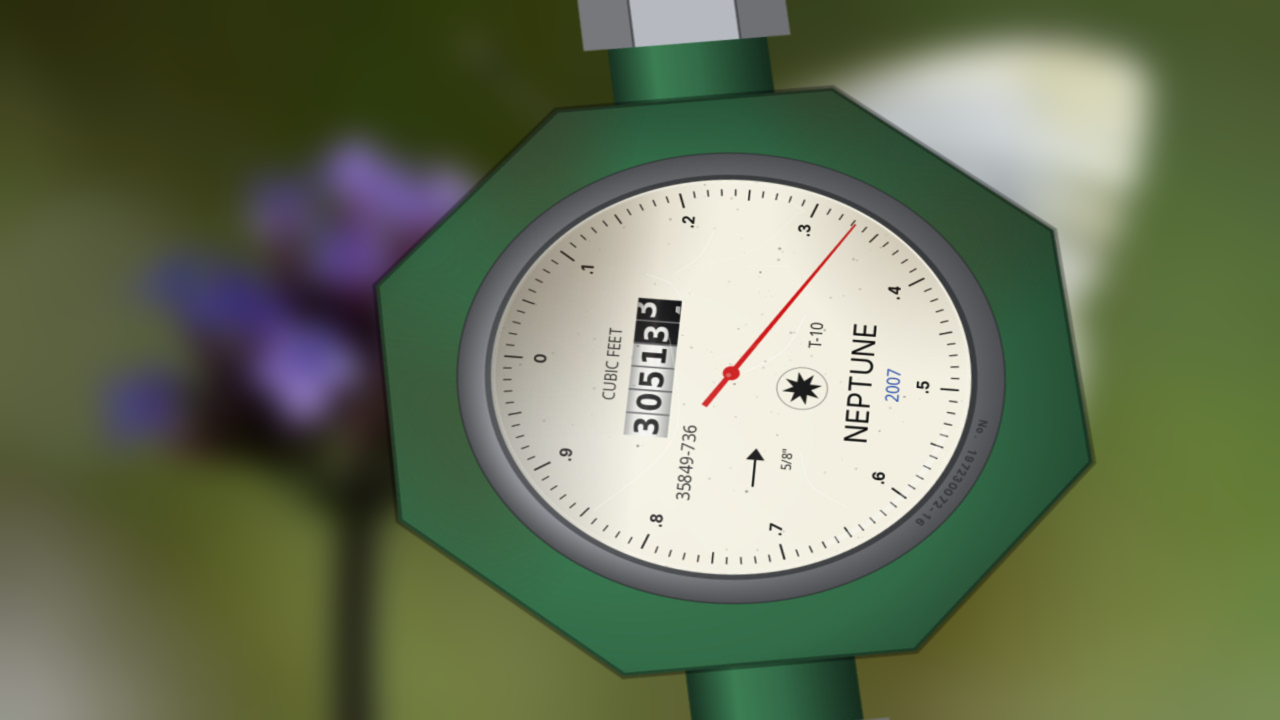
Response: 305133.33 ft³
